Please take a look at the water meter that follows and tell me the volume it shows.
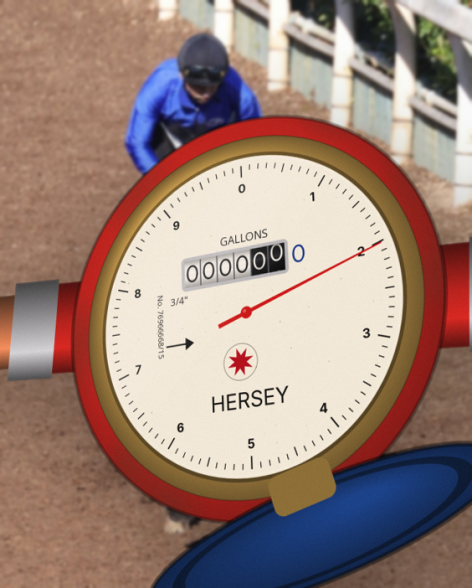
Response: 2.0 gal
